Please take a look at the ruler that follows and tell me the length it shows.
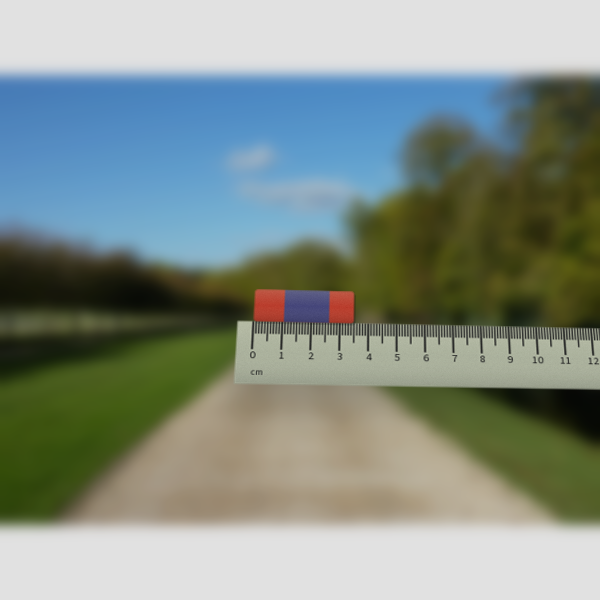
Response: 3.5 cm
